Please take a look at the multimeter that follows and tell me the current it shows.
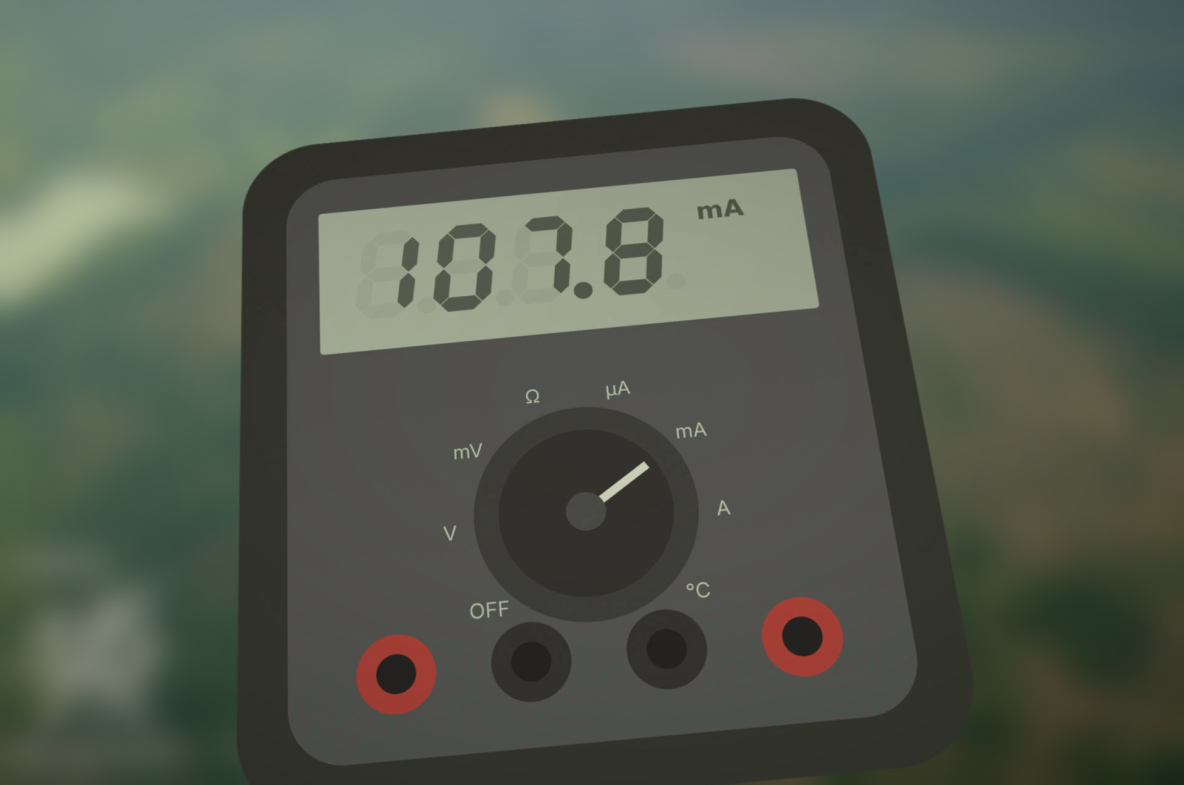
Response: 107.8 mA
